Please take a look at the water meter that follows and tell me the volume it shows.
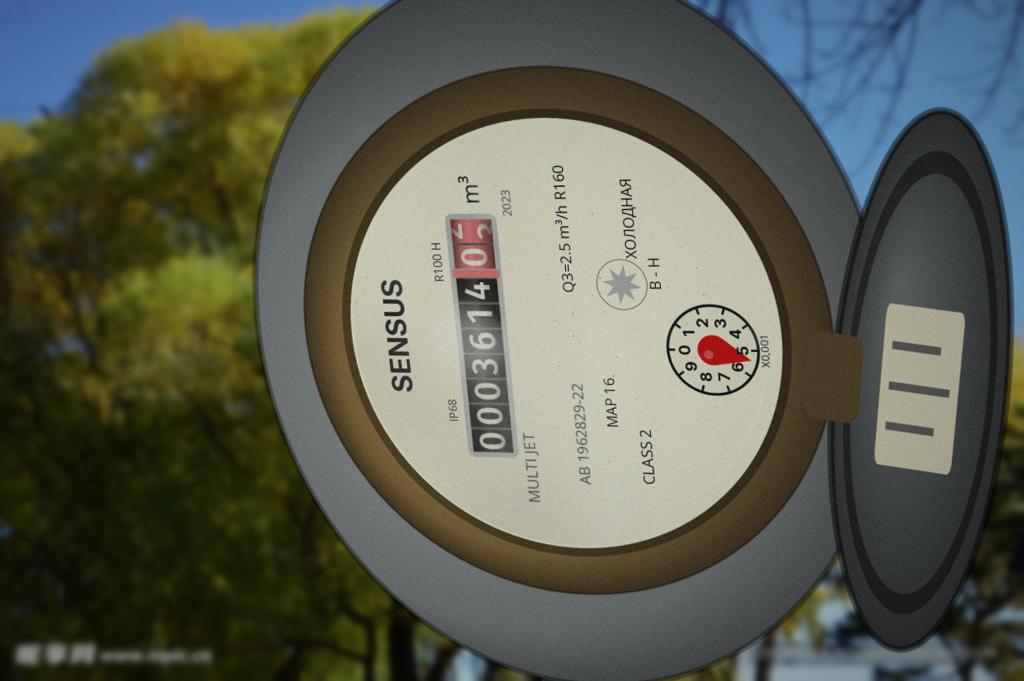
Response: 3614.025 m³
